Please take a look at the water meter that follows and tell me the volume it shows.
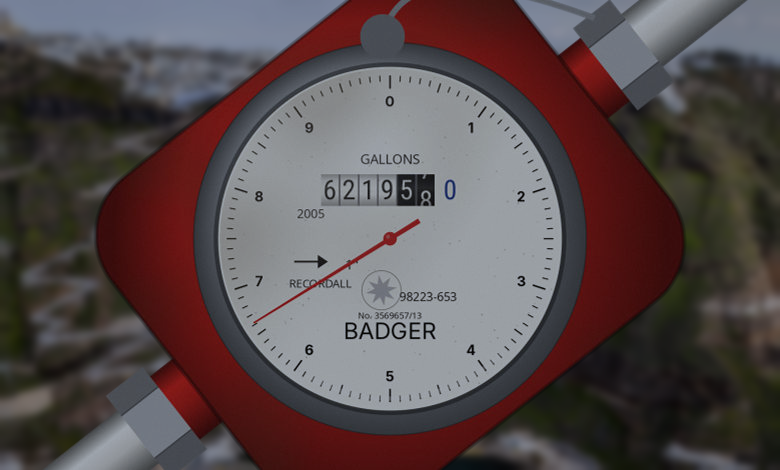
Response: 6219576.6 gal
